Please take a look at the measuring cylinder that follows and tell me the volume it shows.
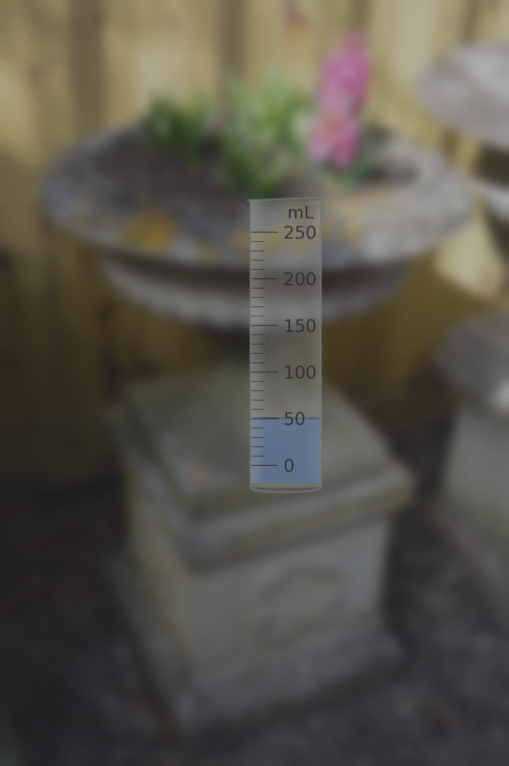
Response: 50 mL
